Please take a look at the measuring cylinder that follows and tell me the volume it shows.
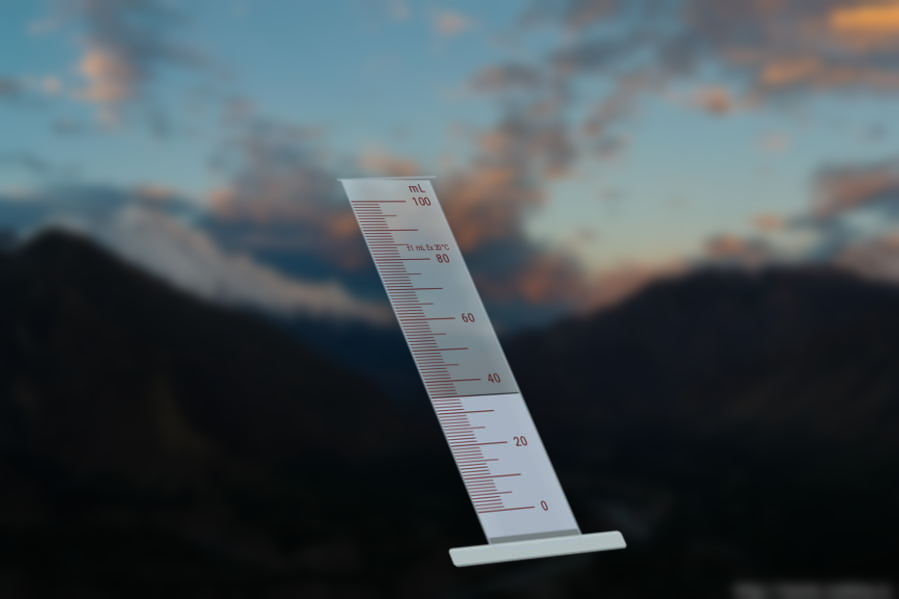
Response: 35 mL
